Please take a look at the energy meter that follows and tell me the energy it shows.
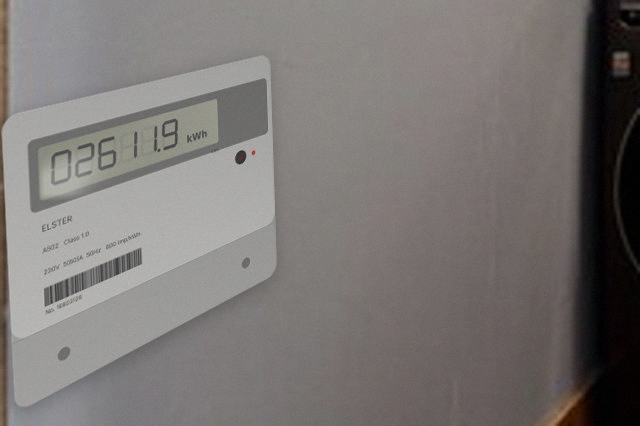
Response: 2611.9 kWh
